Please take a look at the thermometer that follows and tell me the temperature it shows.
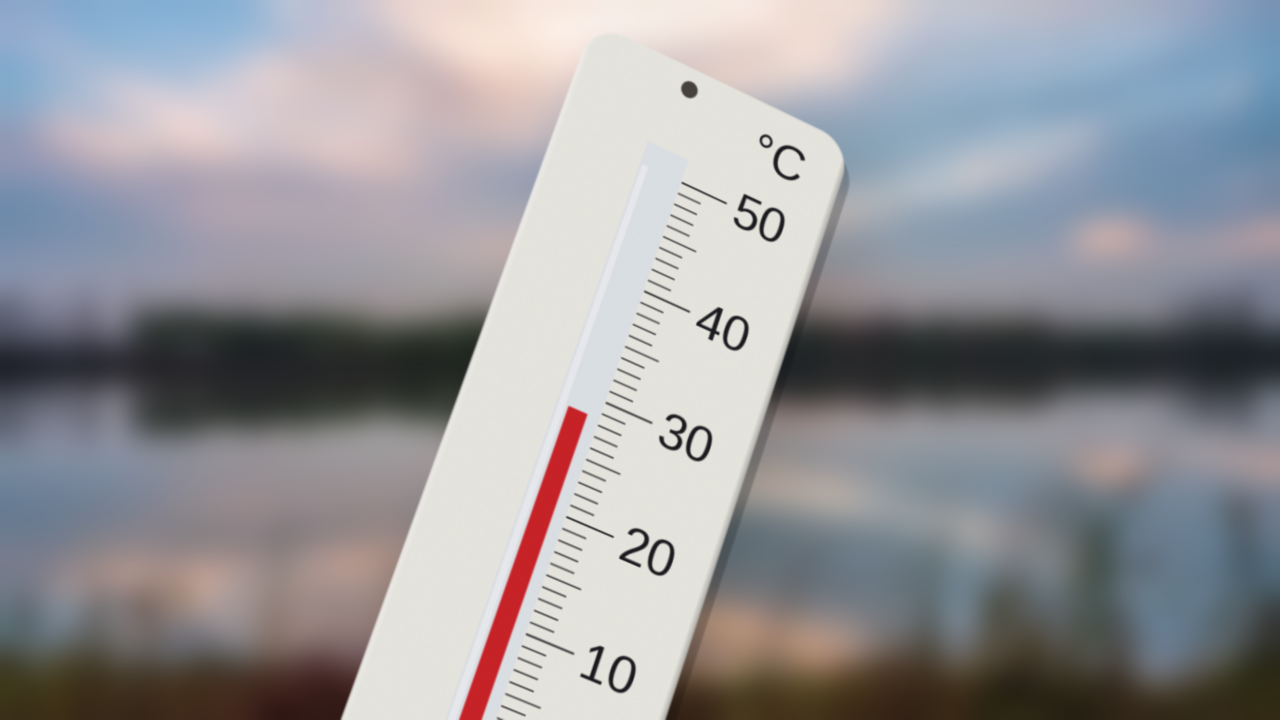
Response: 28.5 °C
